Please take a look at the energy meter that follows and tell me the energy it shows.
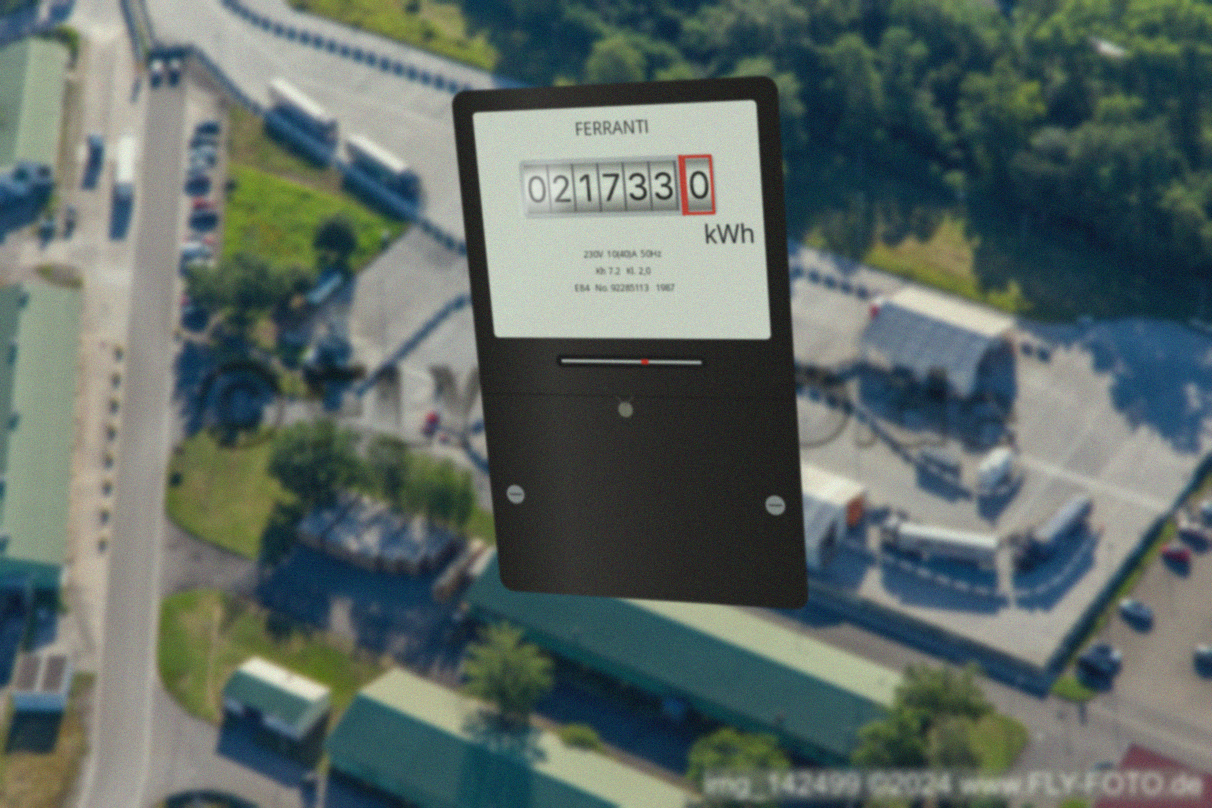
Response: 21733.0 kWh
